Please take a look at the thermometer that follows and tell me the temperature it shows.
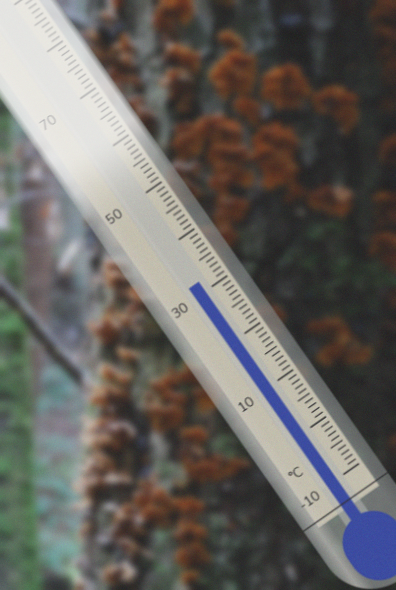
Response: 32 °C
